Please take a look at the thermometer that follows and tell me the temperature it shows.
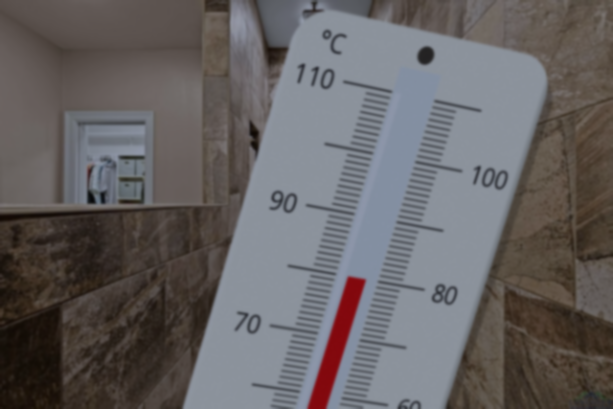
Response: 80 °C
